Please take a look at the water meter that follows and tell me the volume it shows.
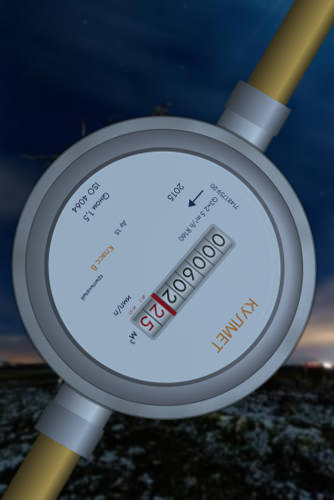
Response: 602.25 m³
